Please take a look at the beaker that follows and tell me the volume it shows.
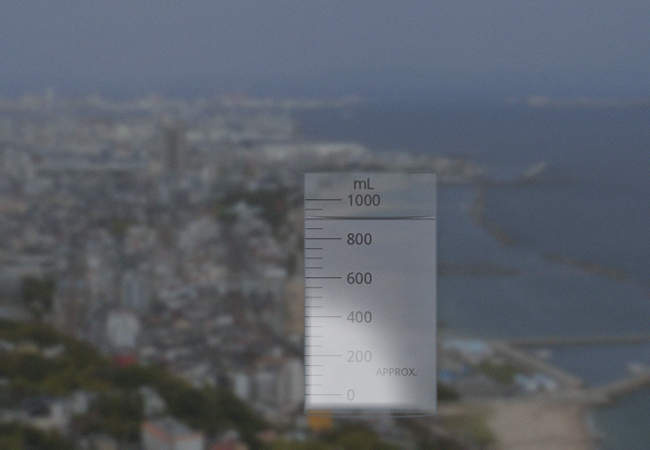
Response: 900 mL
